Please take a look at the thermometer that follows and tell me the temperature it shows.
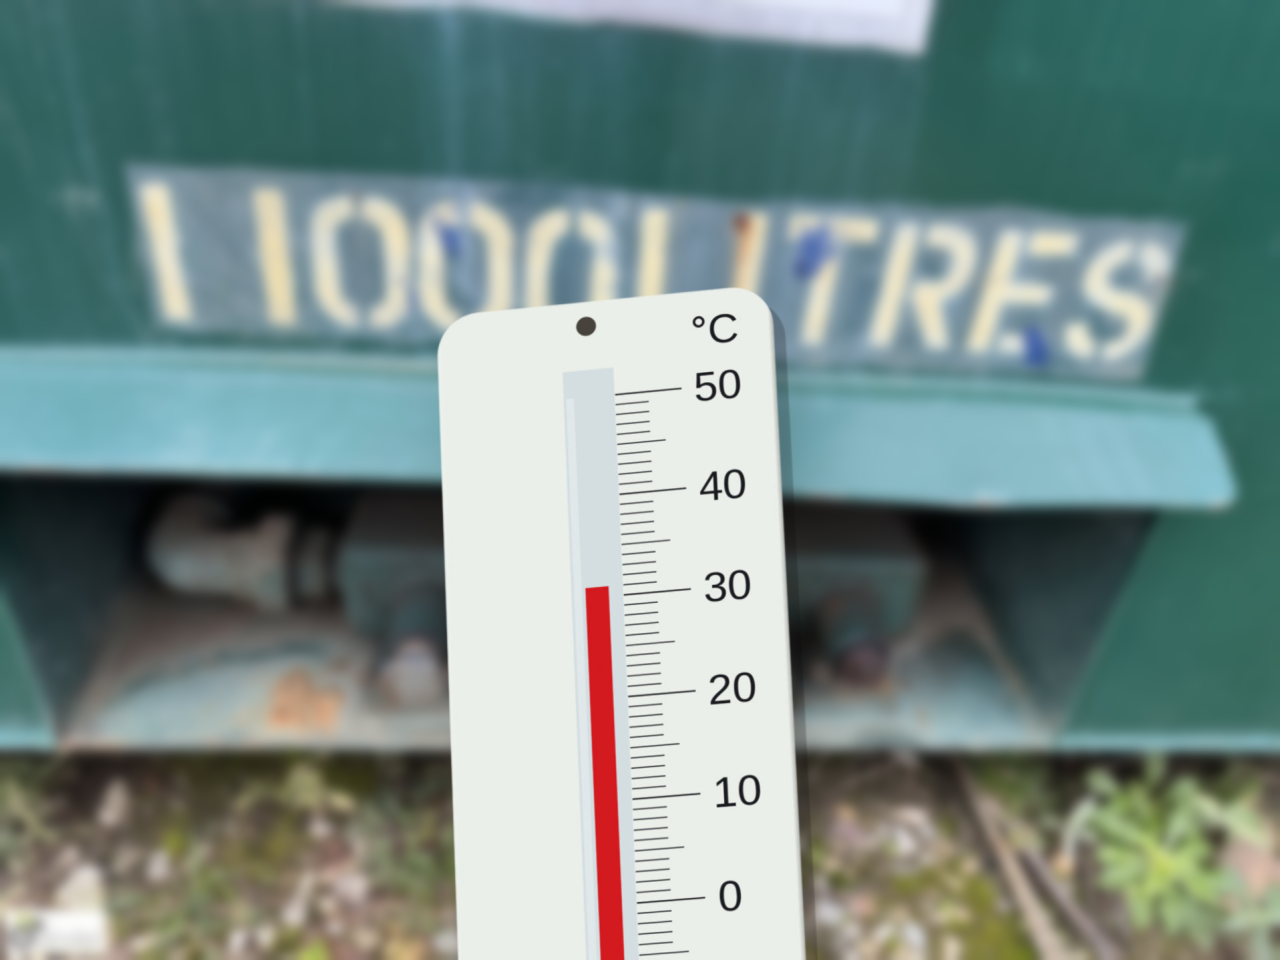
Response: 31 °C
